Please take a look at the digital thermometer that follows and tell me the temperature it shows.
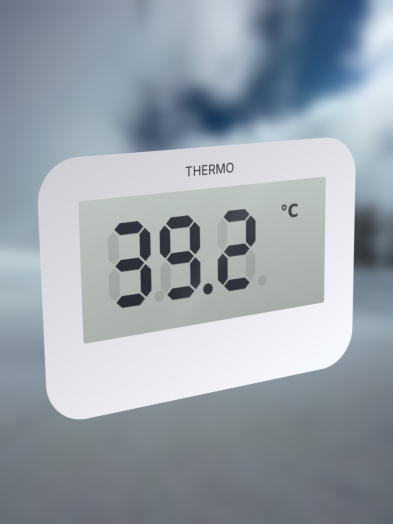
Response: 39.2 °C
